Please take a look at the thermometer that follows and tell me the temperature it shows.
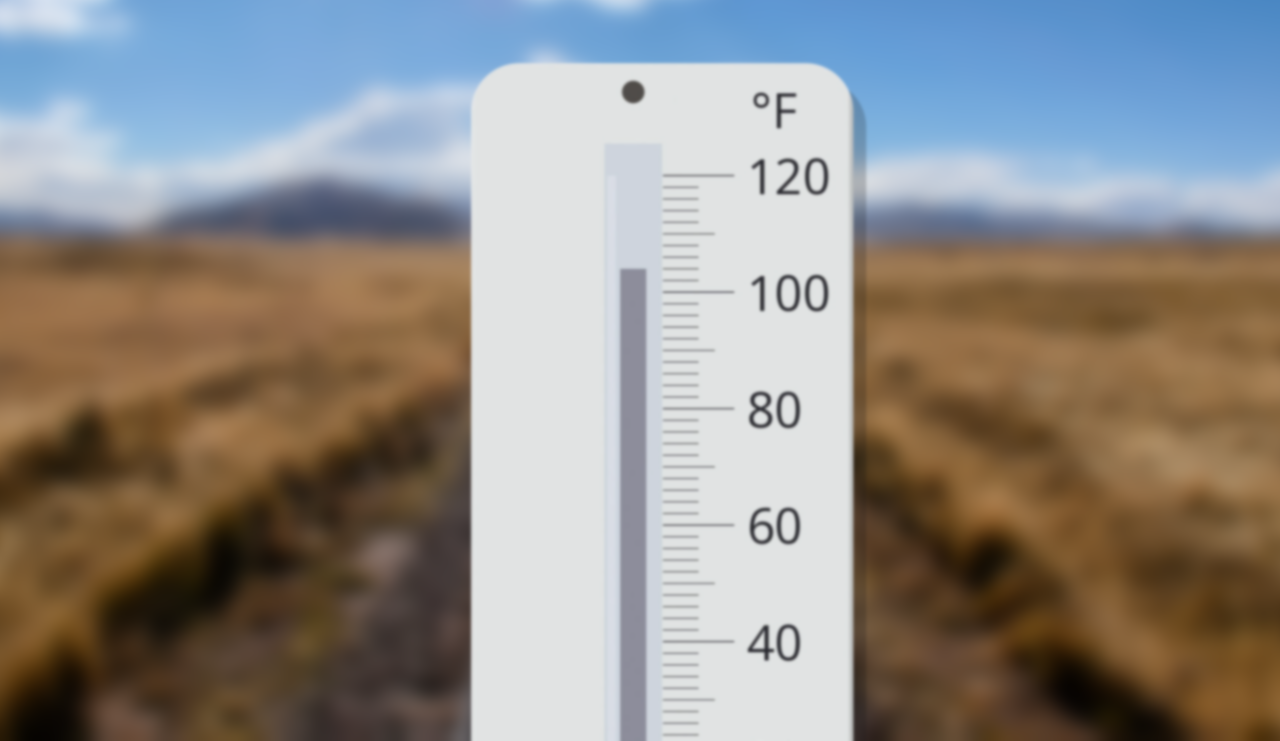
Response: 104 °F
